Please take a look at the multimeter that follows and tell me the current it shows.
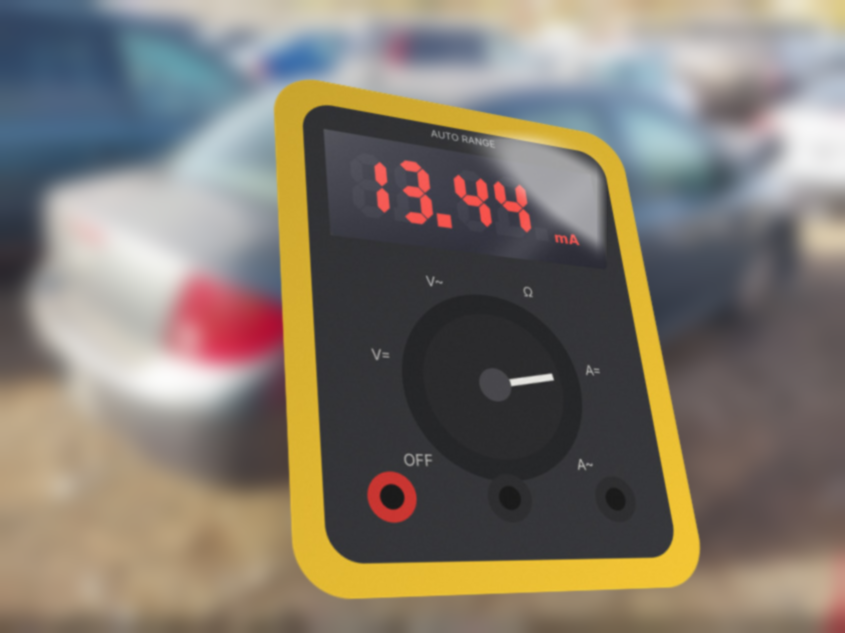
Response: 13.44 mA
